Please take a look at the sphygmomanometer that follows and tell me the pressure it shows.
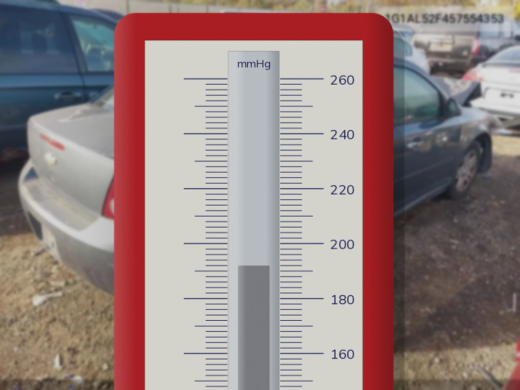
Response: 192 mmHg
